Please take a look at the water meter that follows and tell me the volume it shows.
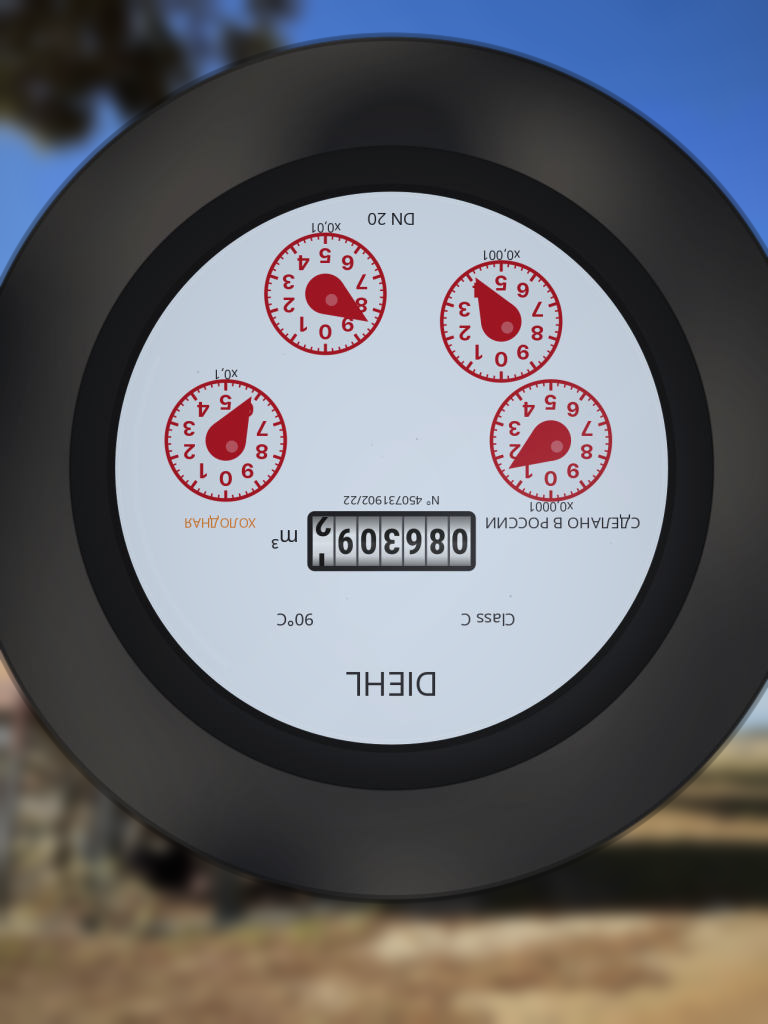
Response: 863091.5841 m³
